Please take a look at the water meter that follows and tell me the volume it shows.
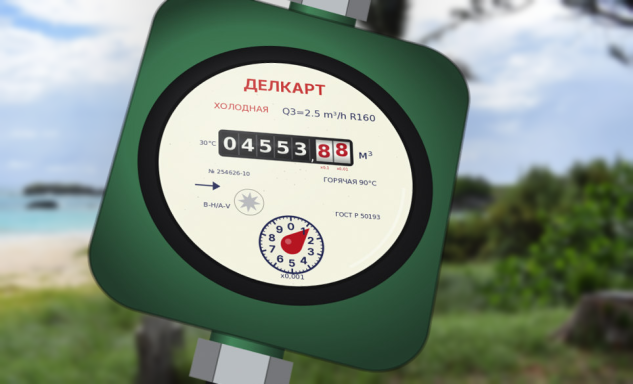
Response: 4553.881 m³
